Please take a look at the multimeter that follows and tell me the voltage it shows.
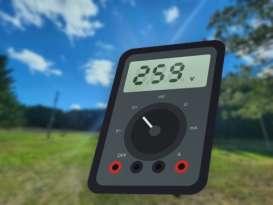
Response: 259 V
